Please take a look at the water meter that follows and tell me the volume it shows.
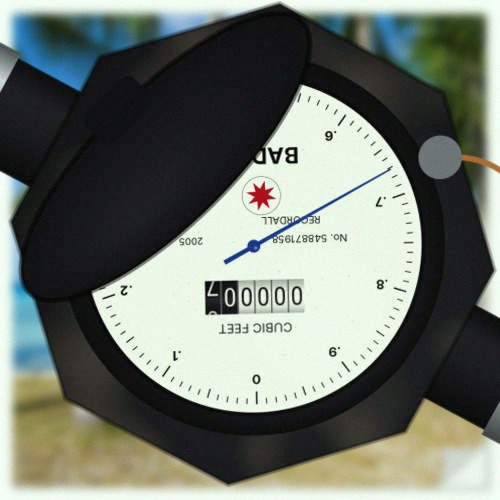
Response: 6.67 ft³
